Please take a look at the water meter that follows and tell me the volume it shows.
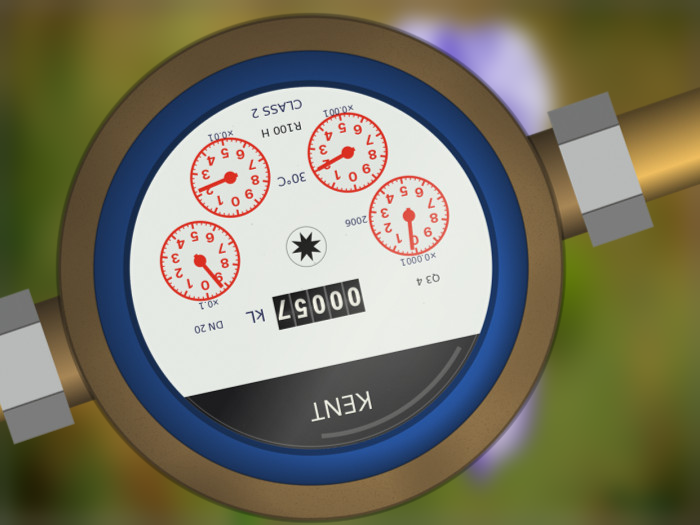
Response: 56.9220 kL
